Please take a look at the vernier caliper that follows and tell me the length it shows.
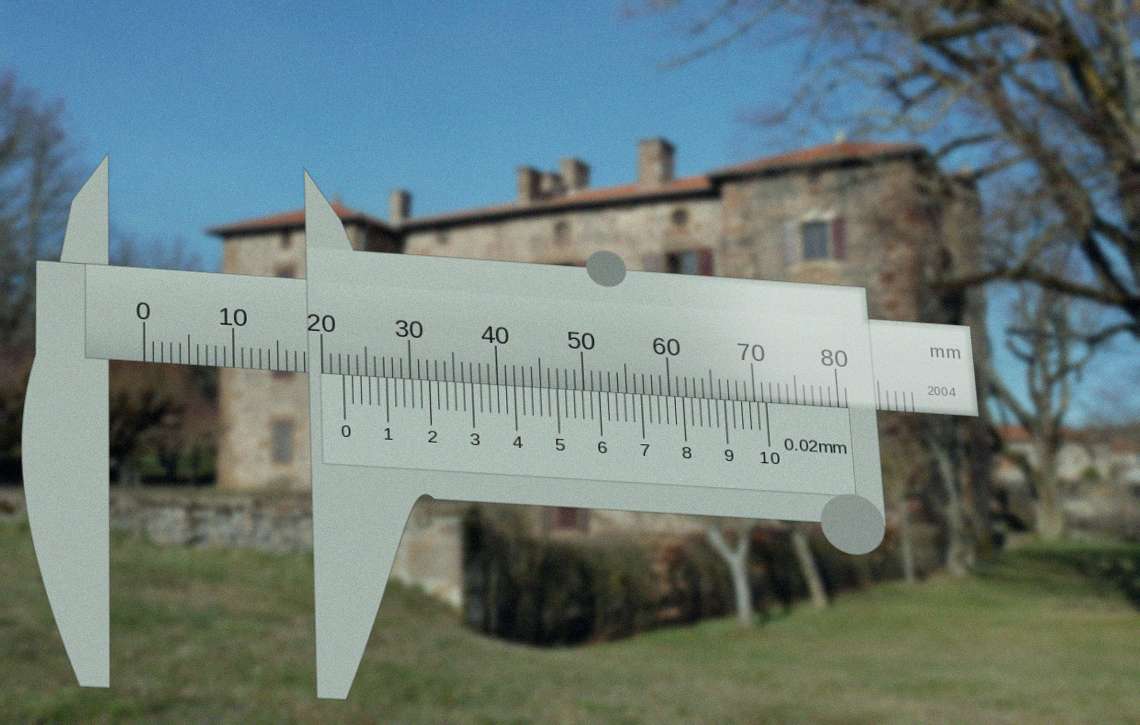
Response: 22.4 mm
